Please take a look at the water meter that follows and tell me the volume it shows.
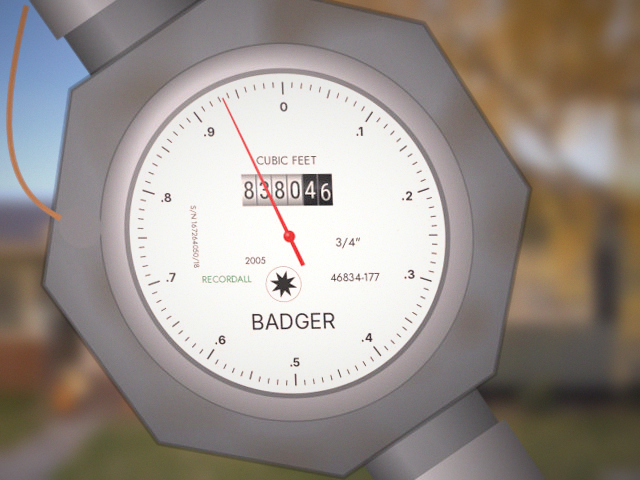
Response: 838045.93 ft³
